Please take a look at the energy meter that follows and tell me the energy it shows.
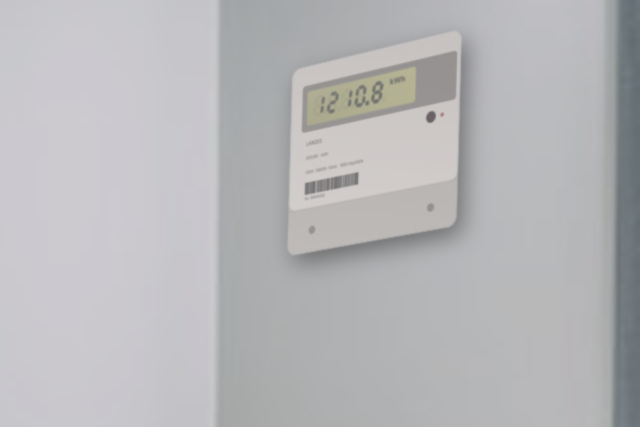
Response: 1210.8 kWh
